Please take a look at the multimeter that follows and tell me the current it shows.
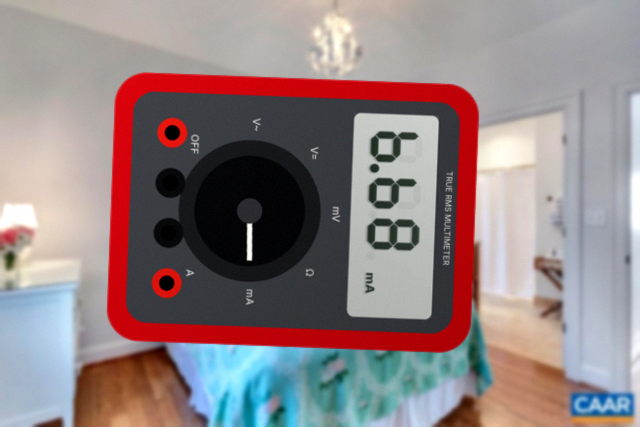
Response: 6.68 mA
